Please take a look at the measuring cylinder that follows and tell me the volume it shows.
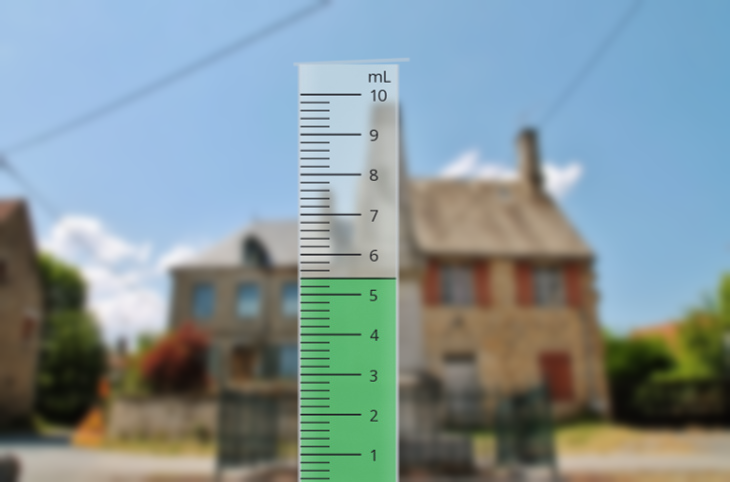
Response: 5.4 mL
